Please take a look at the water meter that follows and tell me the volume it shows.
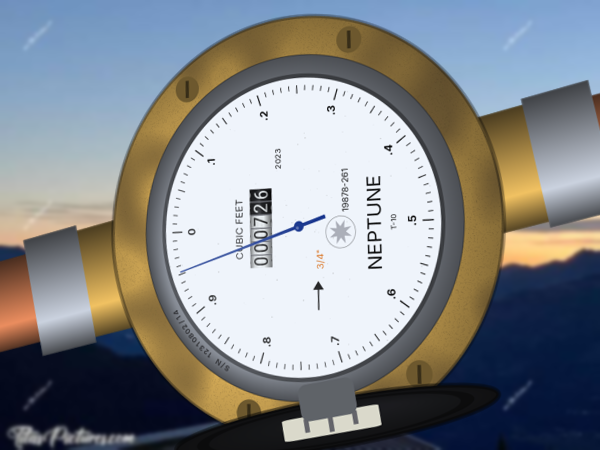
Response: 725.95 ft³
